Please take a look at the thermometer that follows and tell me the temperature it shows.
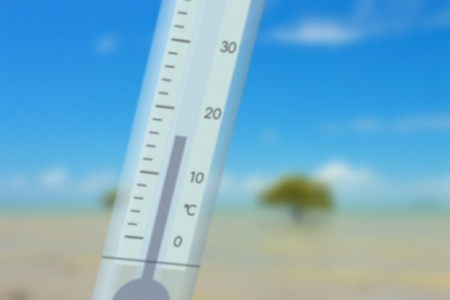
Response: 16 °C
